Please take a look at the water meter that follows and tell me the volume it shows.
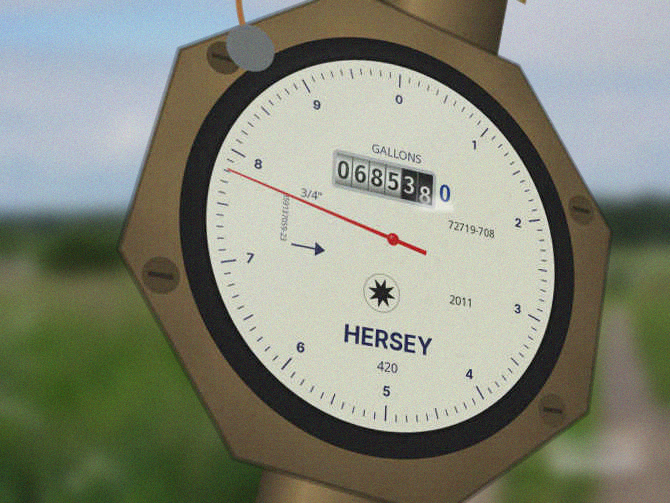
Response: 685377.8 gal
